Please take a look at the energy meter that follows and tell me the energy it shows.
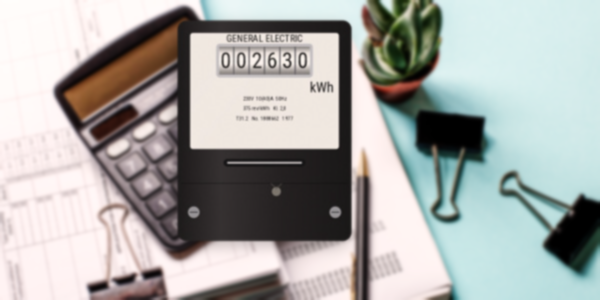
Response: 2630 kWh
